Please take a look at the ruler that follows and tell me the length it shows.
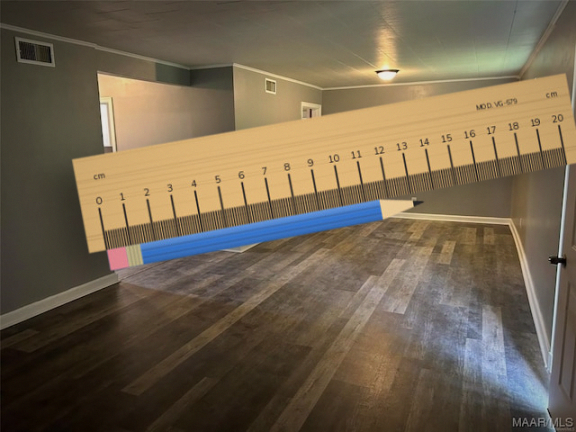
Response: 13.5 cm
